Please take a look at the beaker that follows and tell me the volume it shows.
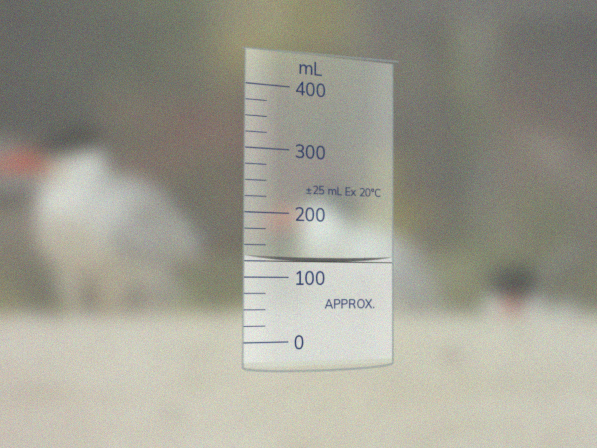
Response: 125 mL
